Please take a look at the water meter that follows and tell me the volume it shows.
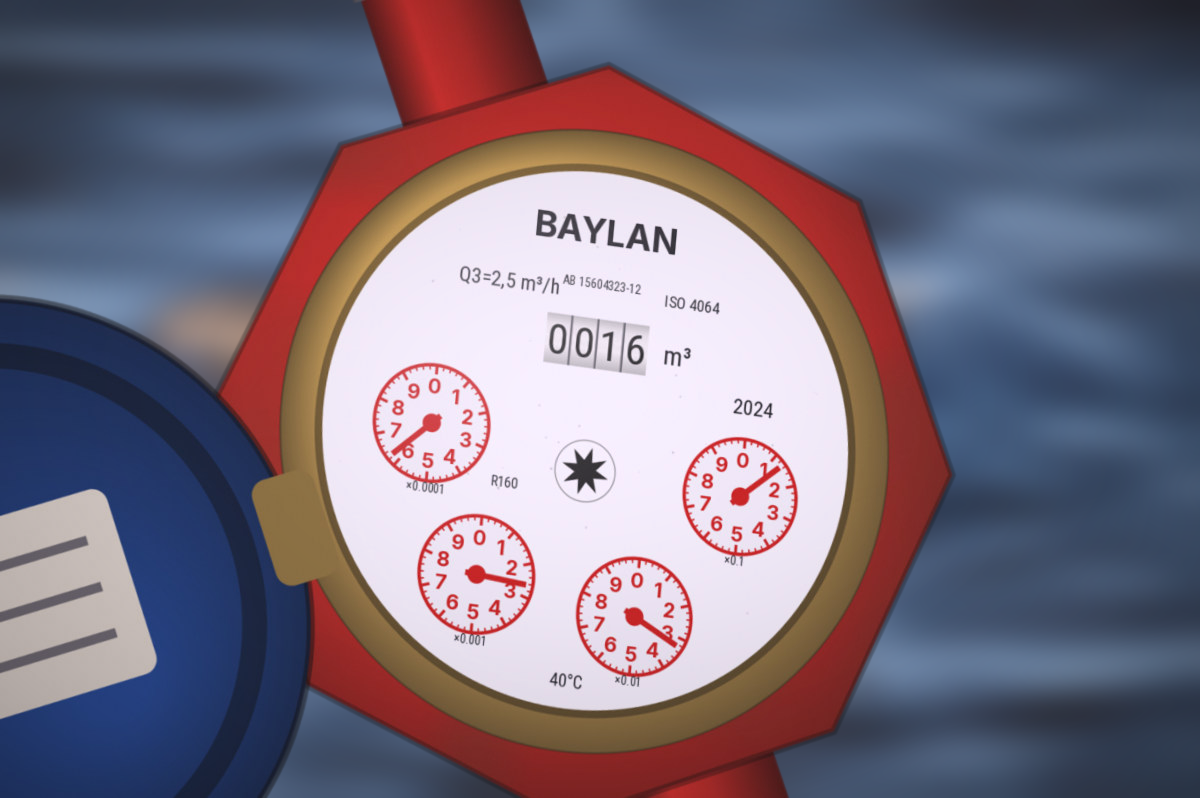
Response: 16.1326 m³
